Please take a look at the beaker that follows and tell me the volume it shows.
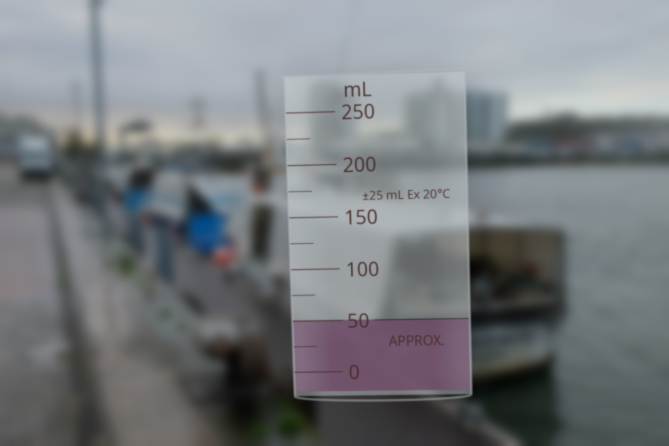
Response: 50 mL
